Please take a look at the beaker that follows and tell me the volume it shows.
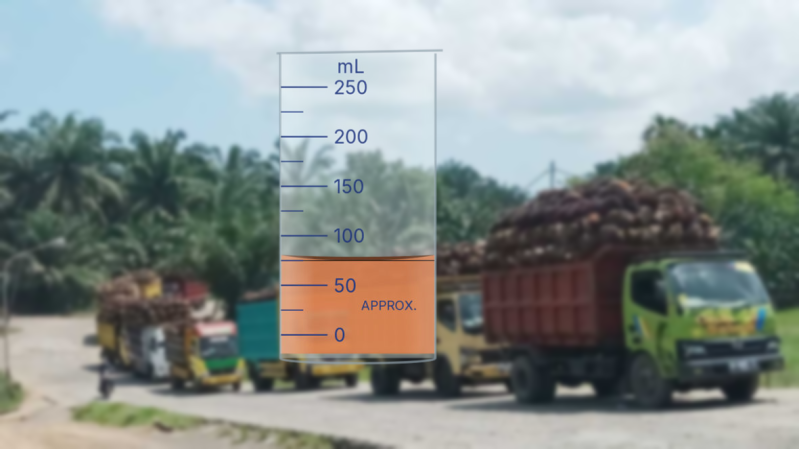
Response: 75 mL
